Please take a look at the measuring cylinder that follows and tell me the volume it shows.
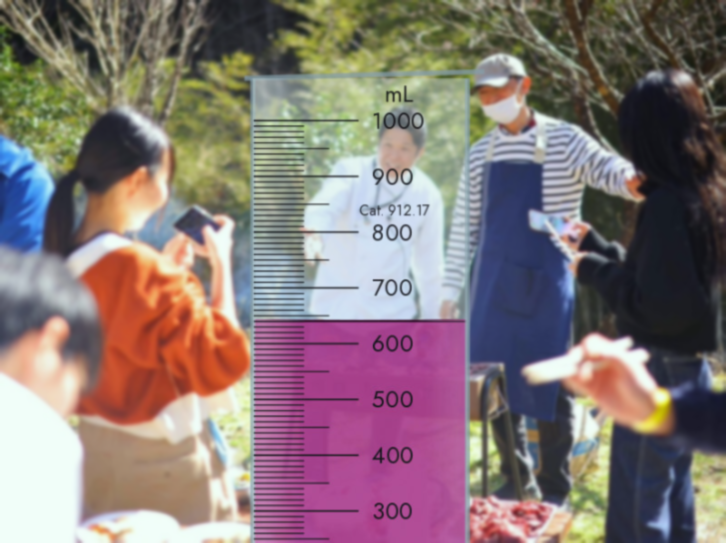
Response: 640 mL
